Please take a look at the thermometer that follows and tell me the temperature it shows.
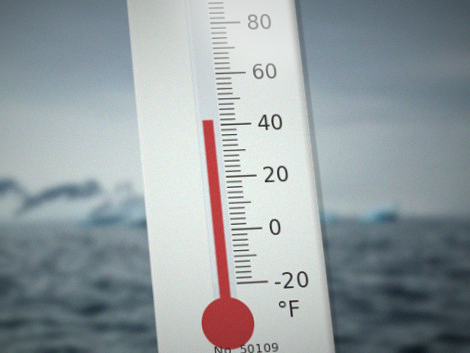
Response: 42 °F
